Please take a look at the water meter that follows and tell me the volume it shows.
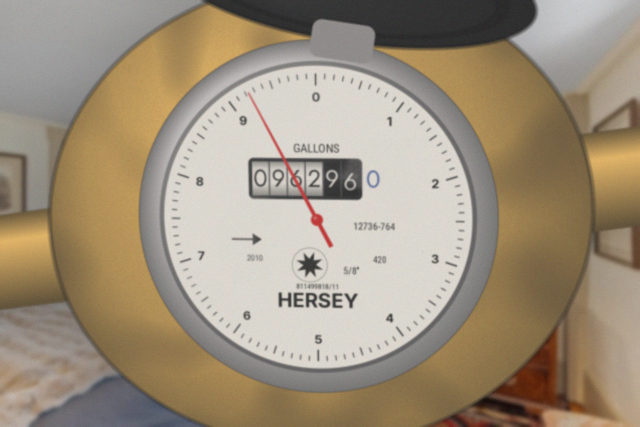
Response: 962959.2 gal
